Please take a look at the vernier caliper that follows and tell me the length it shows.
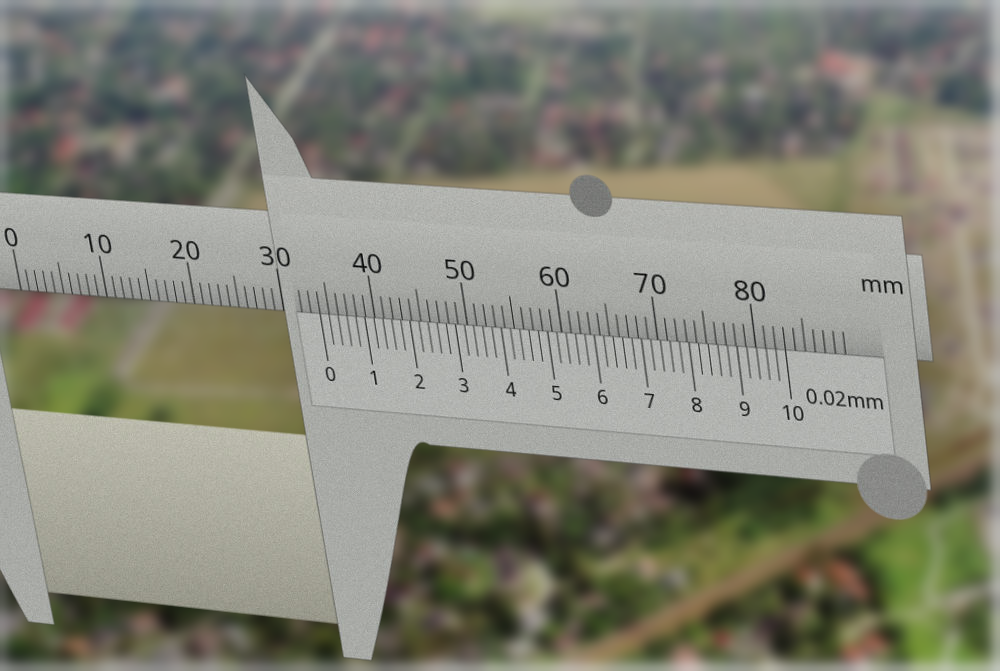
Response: 34.0 mm
